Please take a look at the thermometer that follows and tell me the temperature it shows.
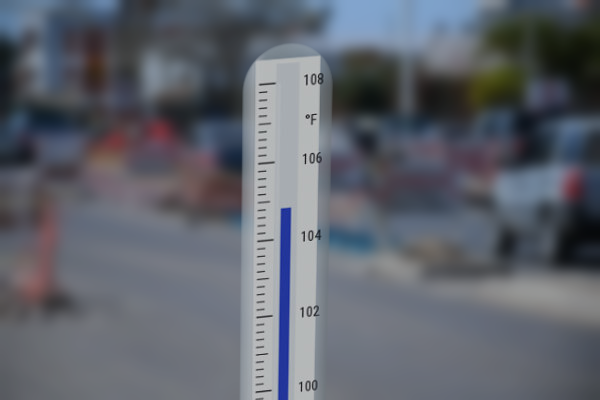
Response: 104.8 °F
